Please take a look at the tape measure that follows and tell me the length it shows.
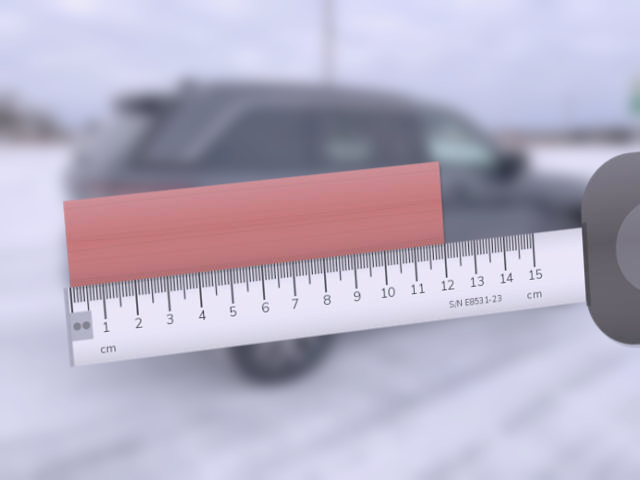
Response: 12 cm
